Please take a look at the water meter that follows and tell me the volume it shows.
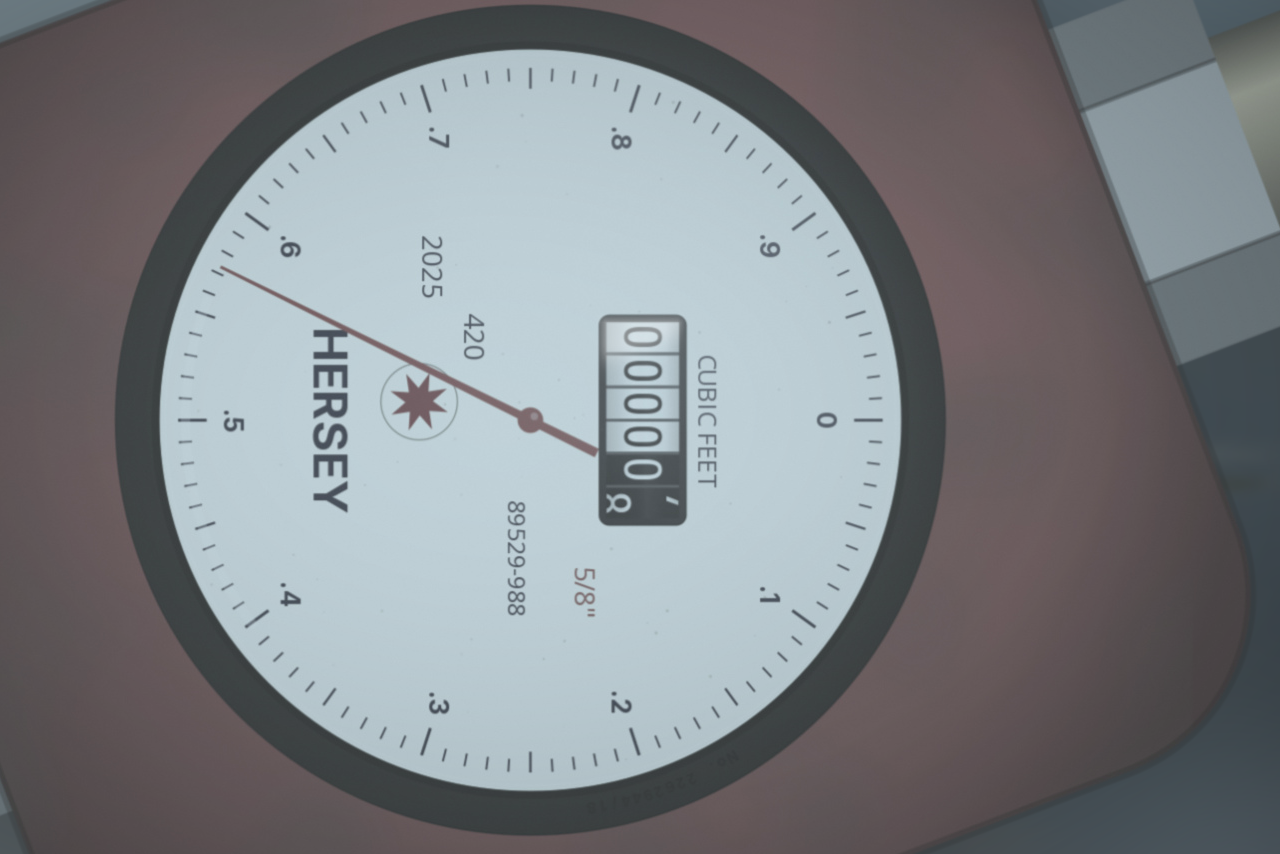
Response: 7.57 ft³
